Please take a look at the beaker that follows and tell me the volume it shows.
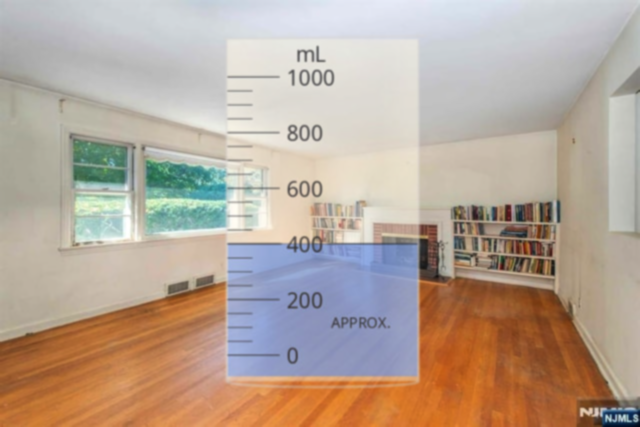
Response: 400 mL
